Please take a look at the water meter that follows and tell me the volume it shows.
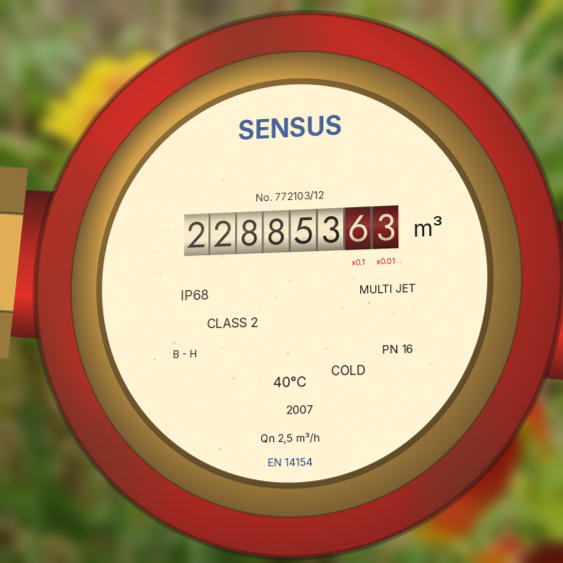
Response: 228853.63 m³
